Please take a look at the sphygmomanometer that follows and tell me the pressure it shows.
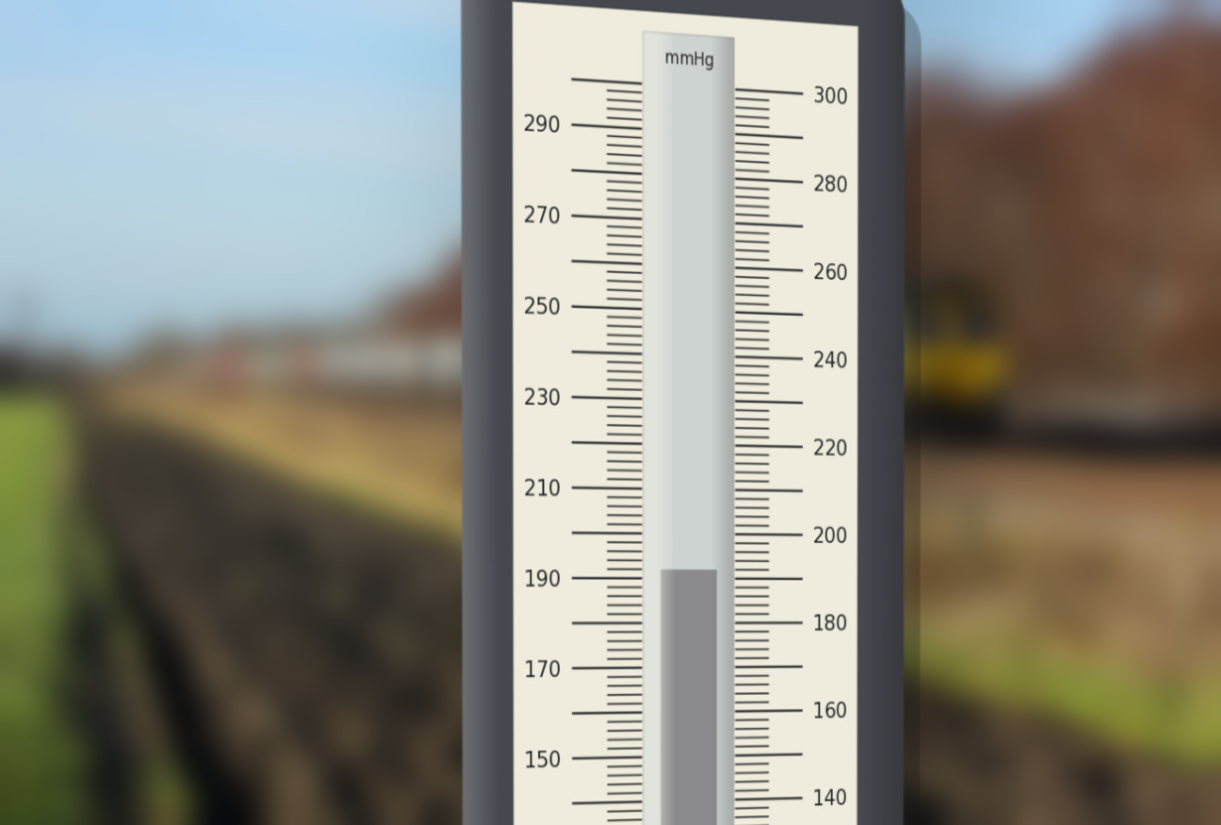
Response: 192 mmHg
